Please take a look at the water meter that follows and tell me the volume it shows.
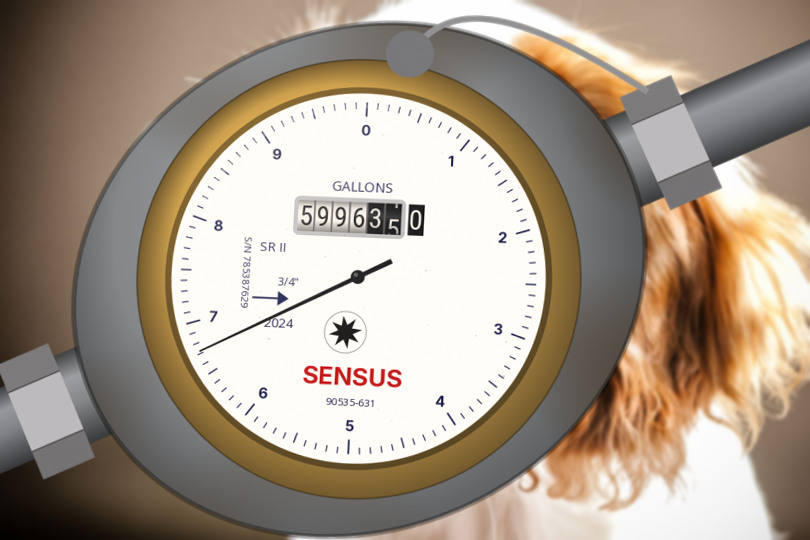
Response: 5996346.7 gal
